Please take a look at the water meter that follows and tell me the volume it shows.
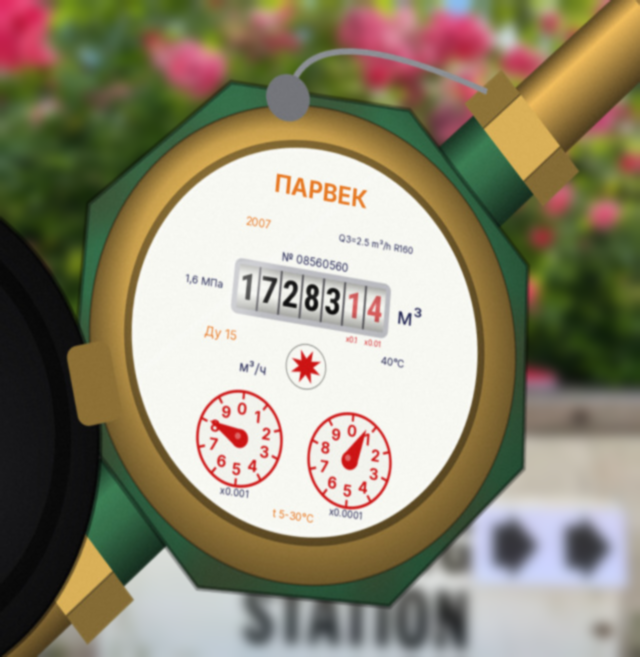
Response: 17283.1480 m³
